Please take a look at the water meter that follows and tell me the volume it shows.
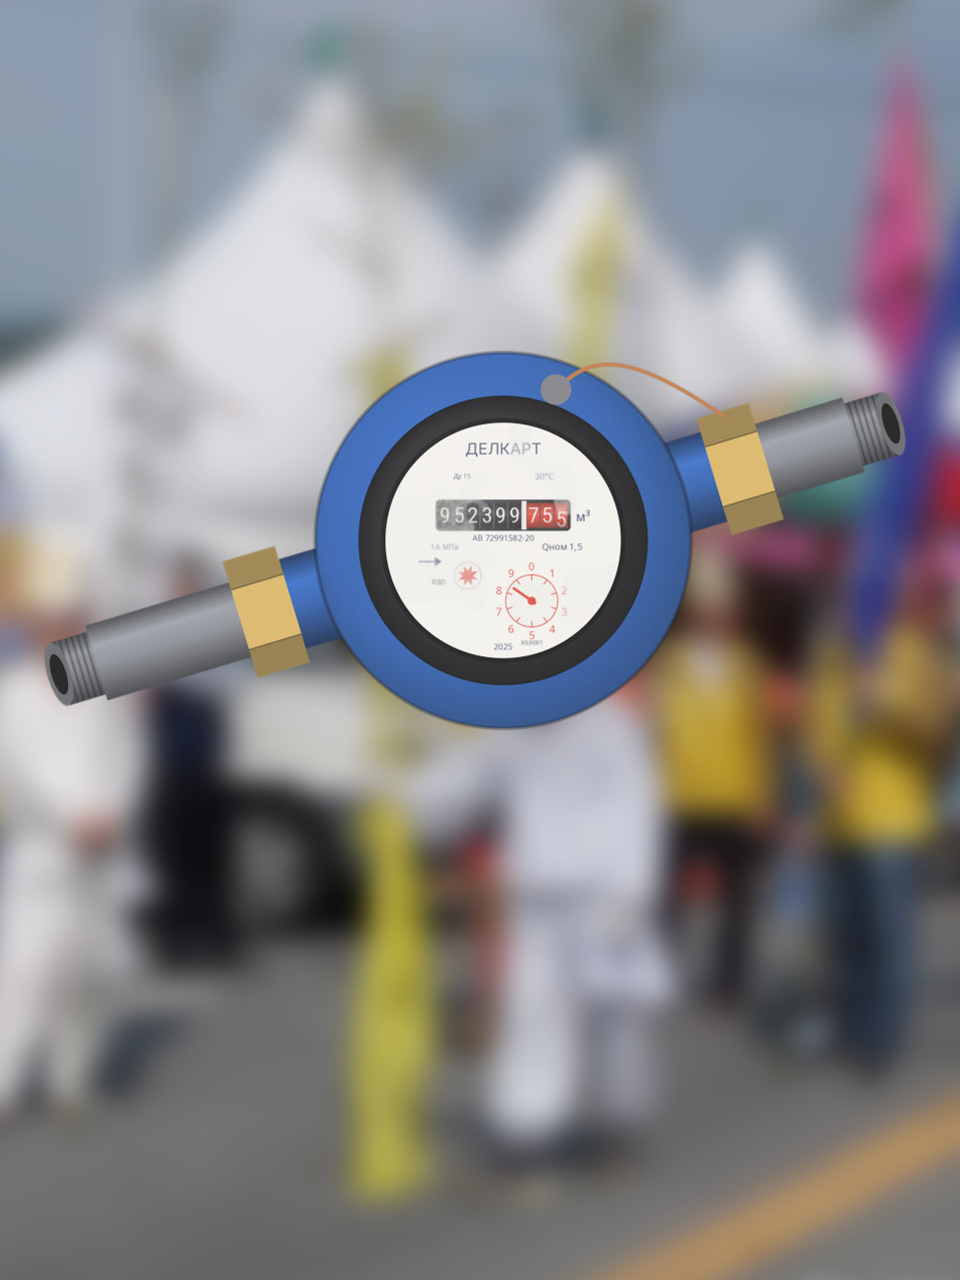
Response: 952399.7548 m³
